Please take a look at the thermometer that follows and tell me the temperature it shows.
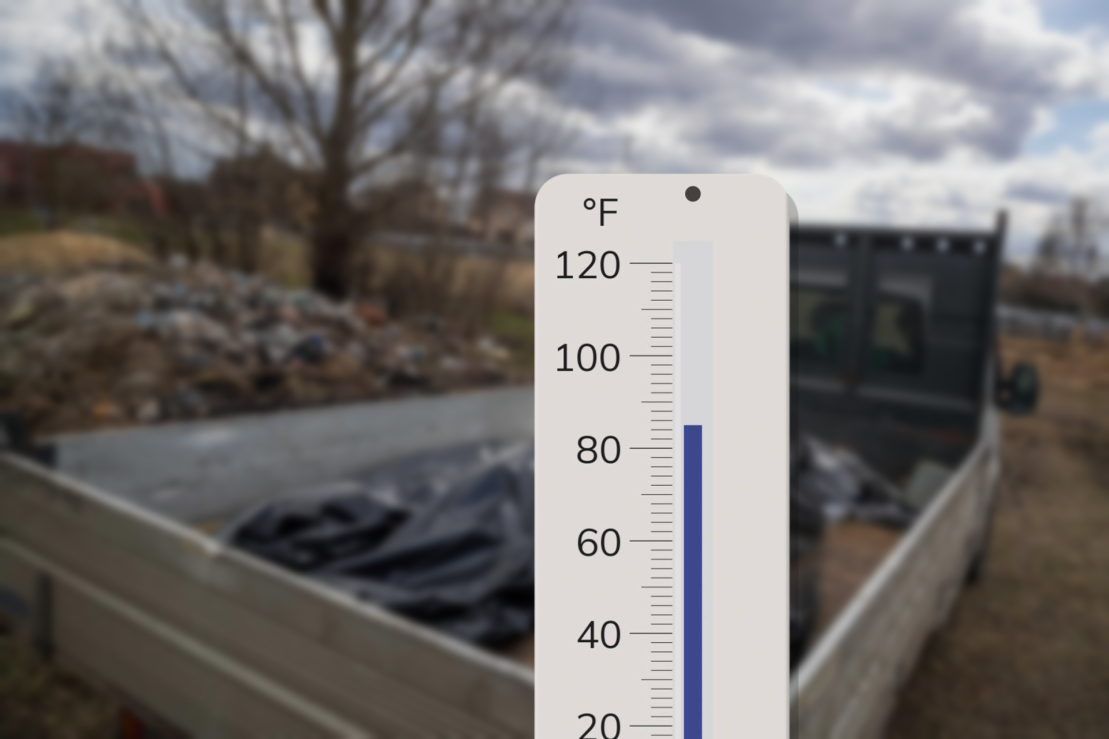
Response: 85 °F
